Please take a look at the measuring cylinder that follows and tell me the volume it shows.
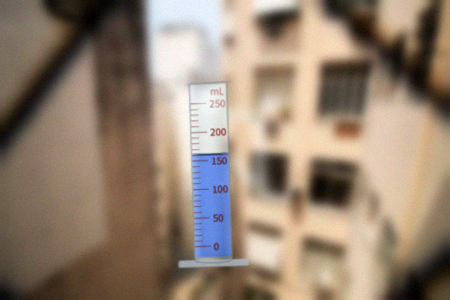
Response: 160 mL
